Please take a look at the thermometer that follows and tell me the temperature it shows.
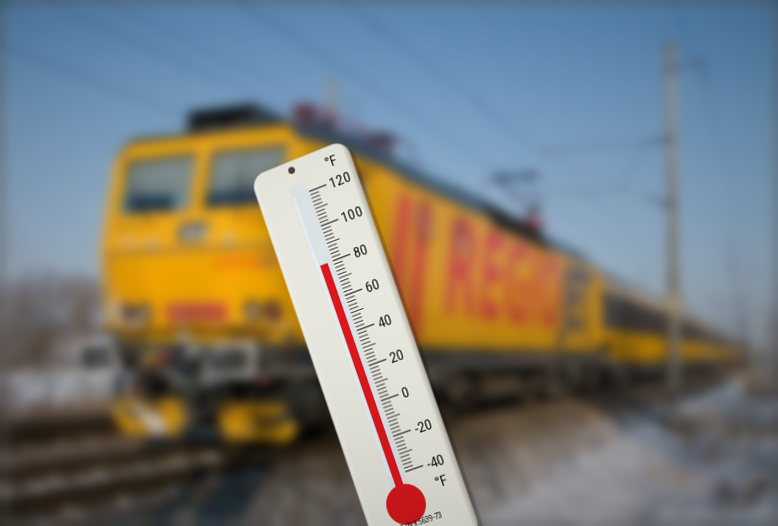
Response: 80 °F
